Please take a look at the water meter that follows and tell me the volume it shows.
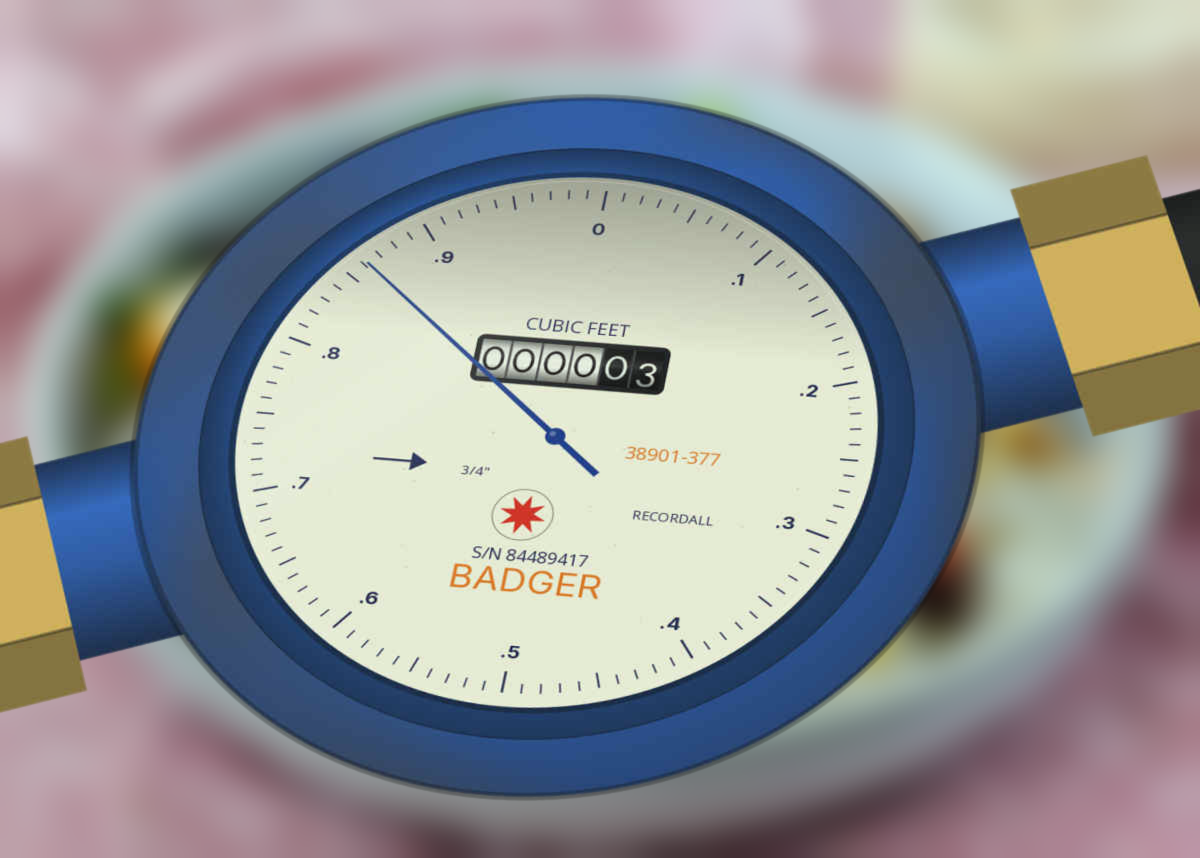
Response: 2.86 ft³
